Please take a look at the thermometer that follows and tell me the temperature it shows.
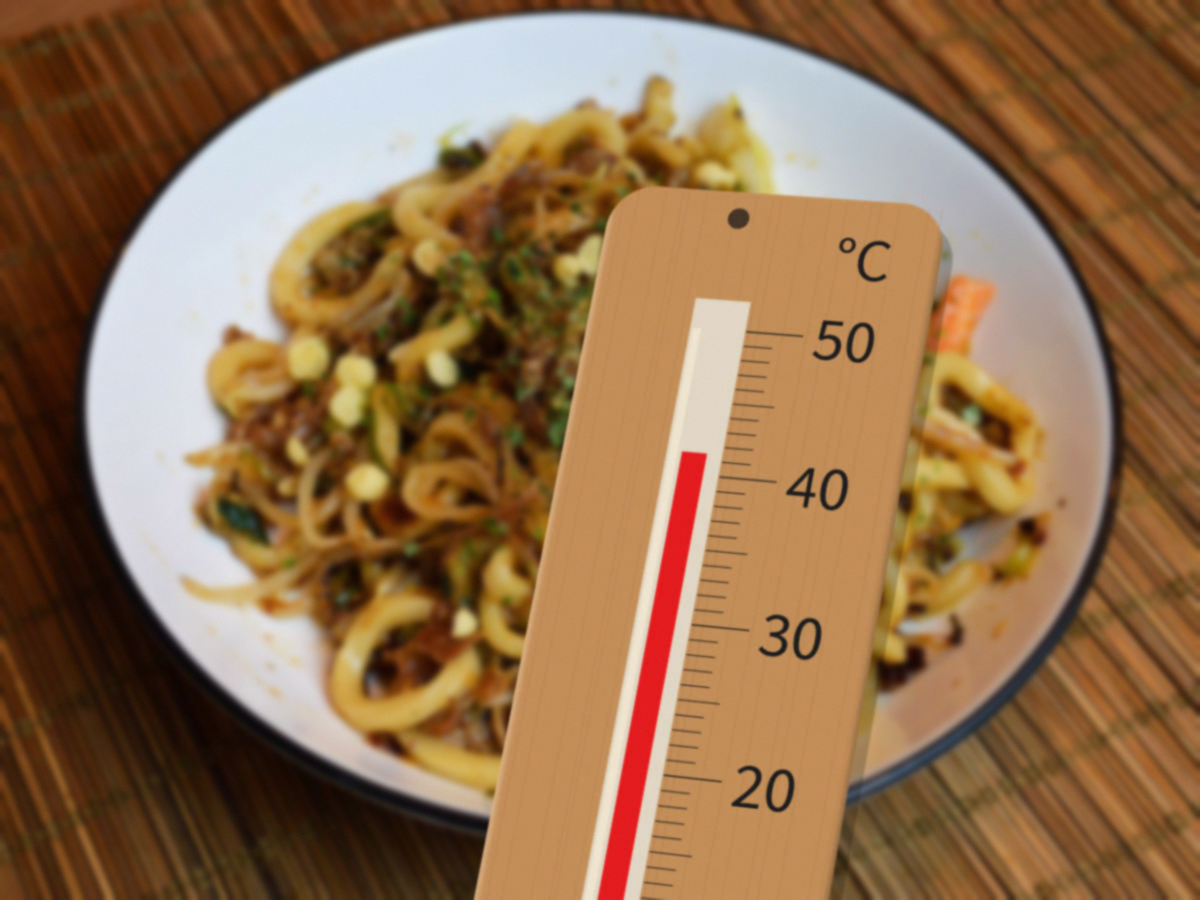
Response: 41.5 °C
